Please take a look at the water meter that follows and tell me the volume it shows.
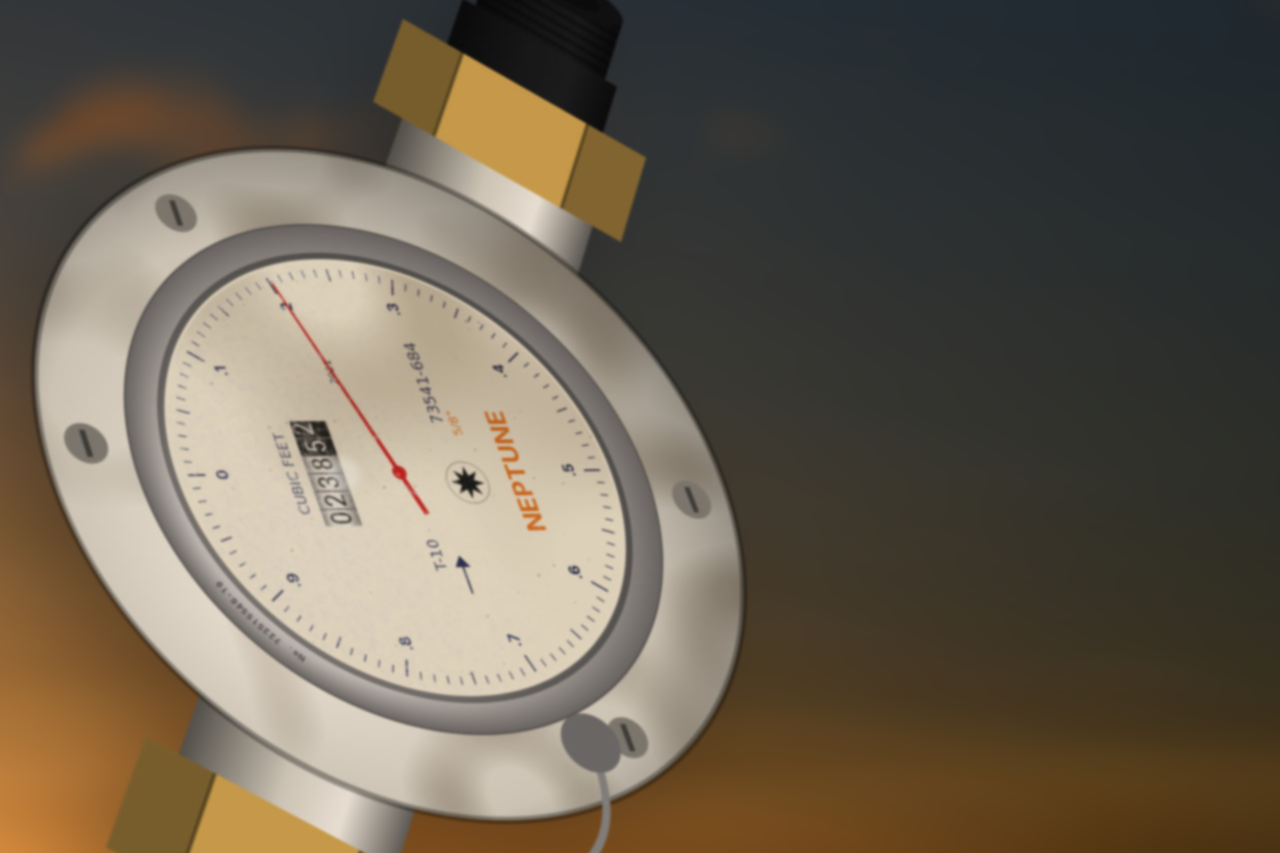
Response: 23852.20 ft³
